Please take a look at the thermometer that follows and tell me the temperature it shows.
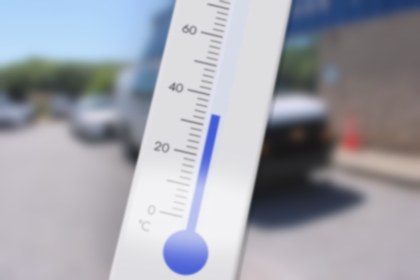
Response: 34 °C
